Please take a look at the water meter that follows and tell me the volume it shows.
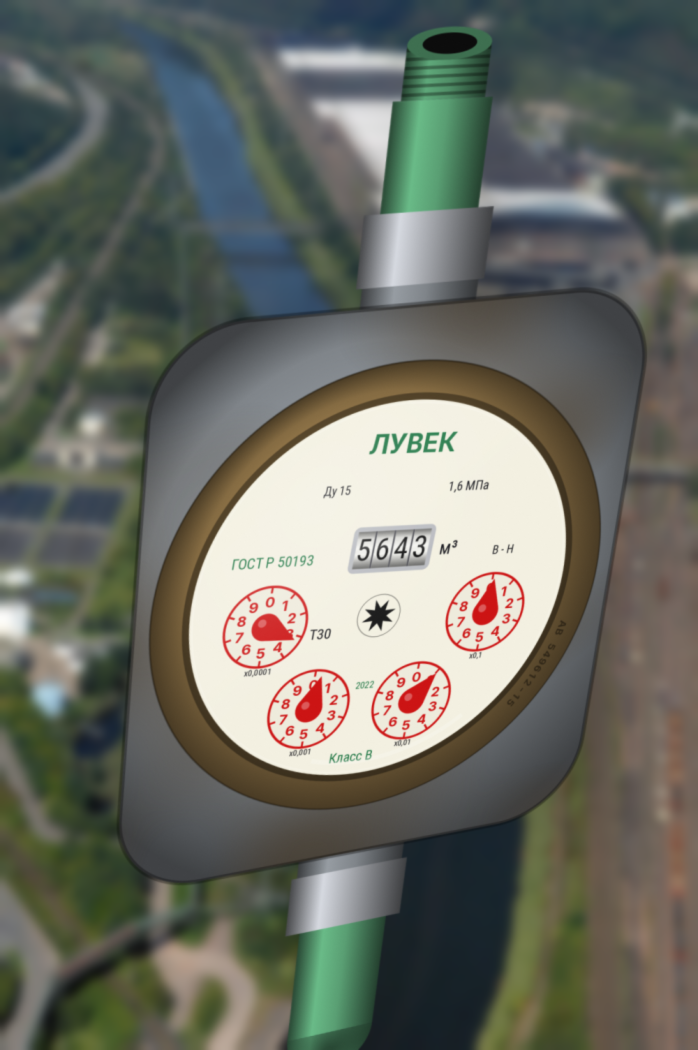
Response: 5643.0103 m³
